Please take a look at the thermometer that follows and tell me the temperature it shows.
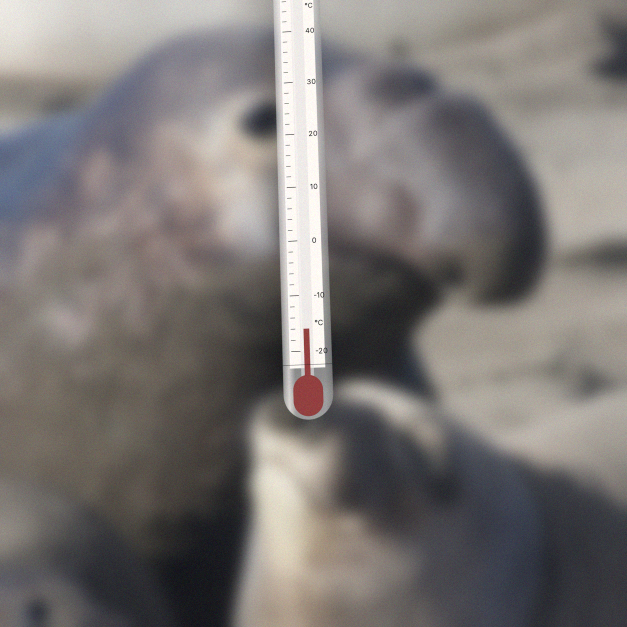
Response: -16 °C
